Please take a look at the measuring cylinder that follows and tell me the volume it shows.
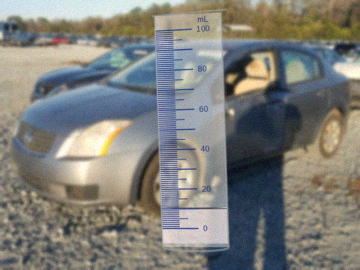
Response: 10 mL
